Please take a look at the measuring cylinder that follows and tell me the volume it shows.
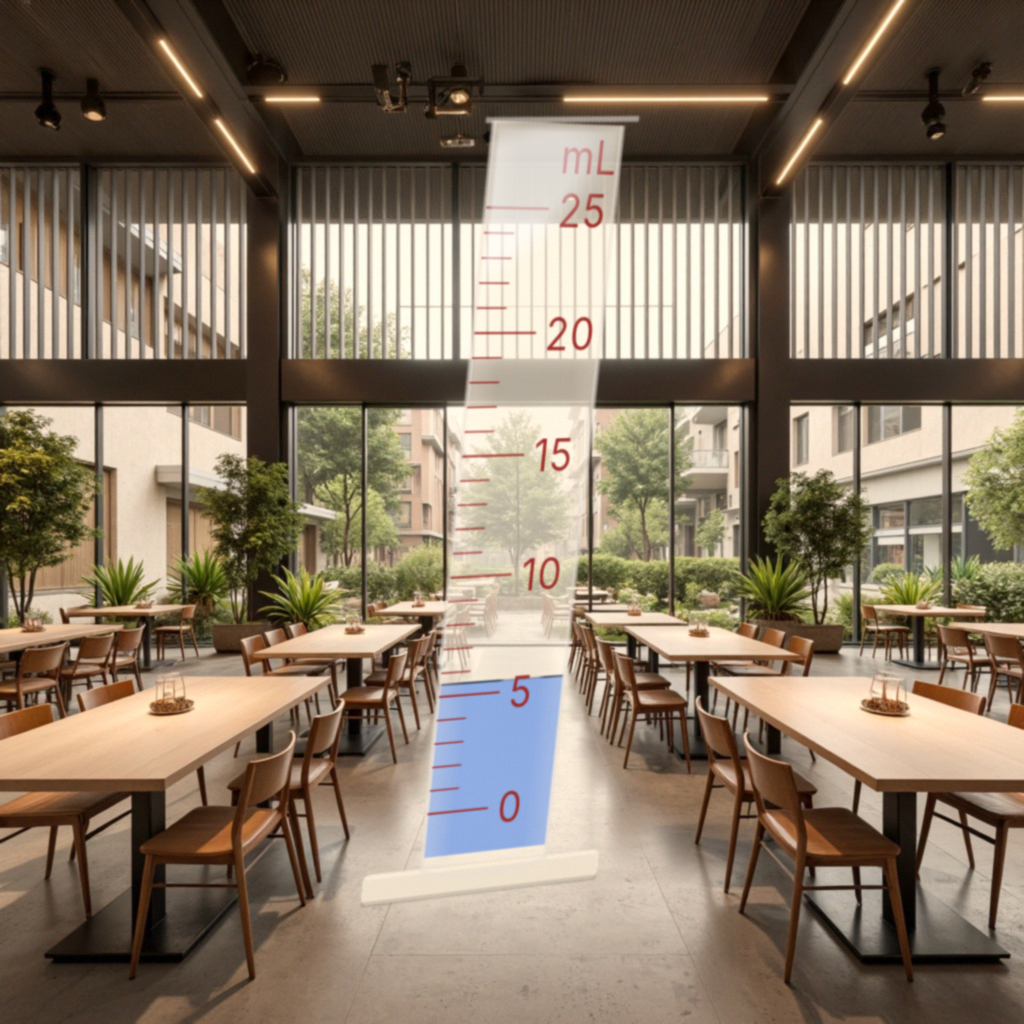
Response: 5.5 mL
